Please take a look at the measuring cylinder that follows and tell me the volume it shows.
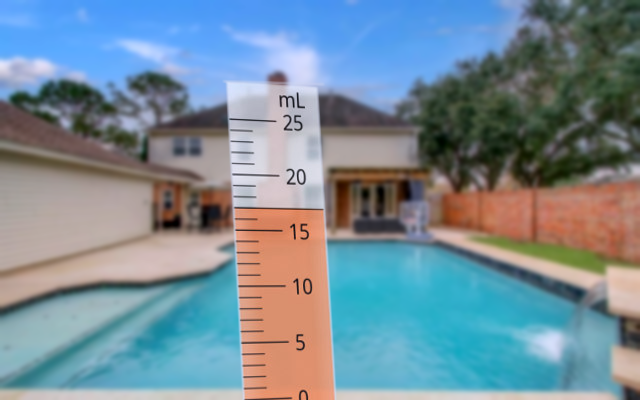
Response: 17 mL
